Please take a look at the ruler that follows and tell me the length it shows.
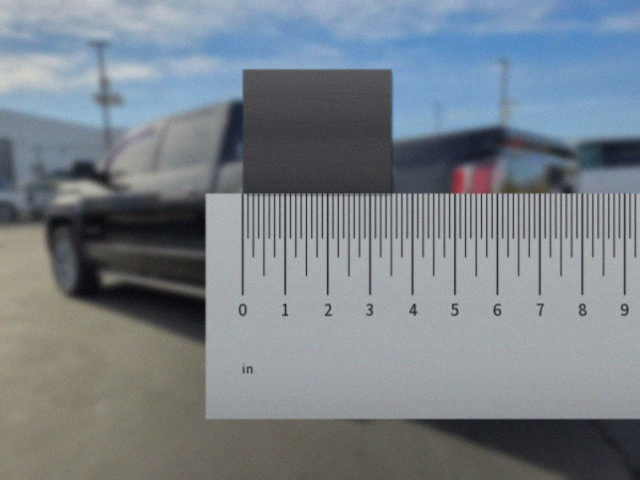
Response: 3.5 in
